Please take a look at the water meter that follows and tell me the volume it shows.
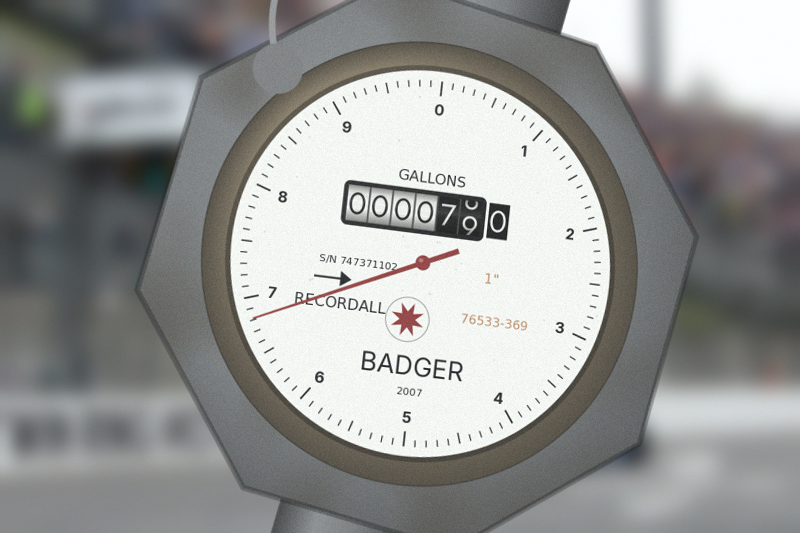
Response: 786.8 gal
